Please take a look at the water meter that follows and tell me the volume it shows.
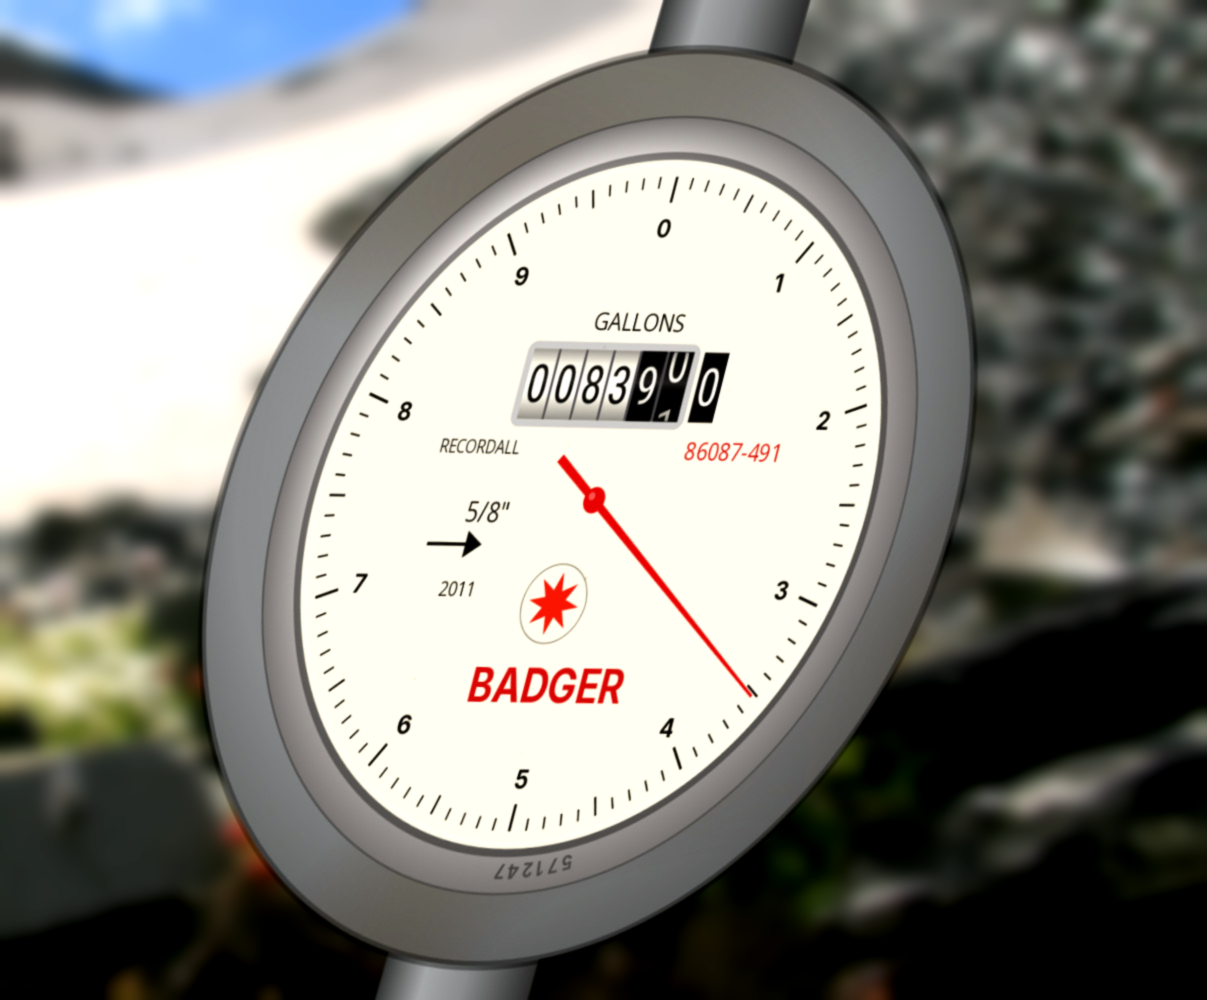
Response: 83903.5 gal
